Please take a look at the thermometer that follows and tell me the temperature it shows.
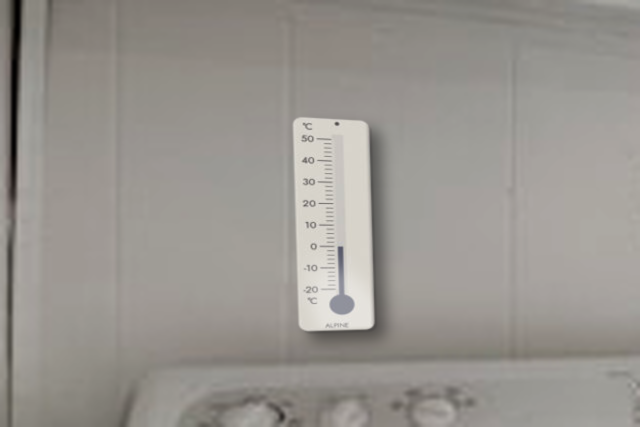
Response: 0 °C
